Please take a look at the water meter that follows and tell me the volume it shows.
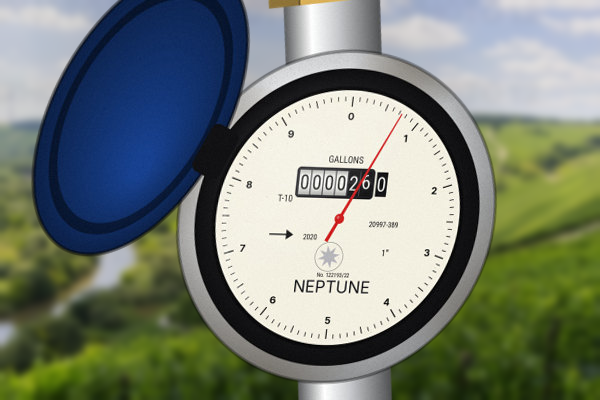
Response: 260.7 gal
